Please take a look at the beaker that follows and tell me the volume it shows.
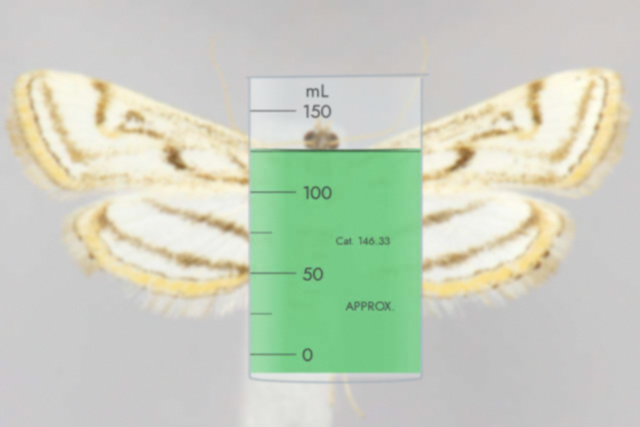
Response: 125 mL
